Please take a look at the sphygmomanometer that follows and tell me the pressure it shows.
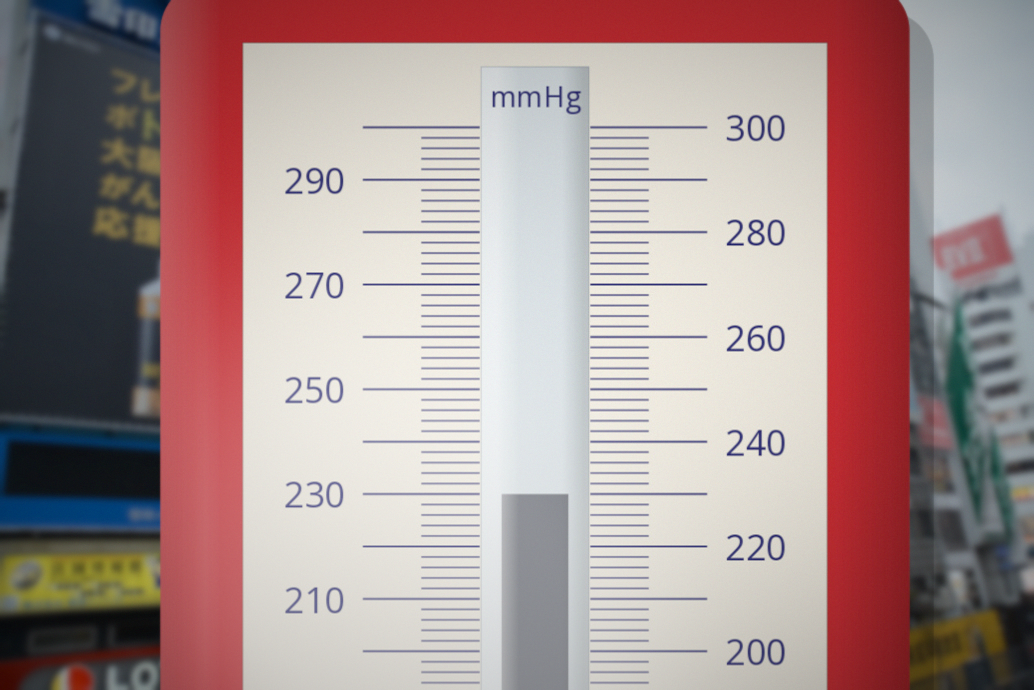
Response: 230 mmHg
